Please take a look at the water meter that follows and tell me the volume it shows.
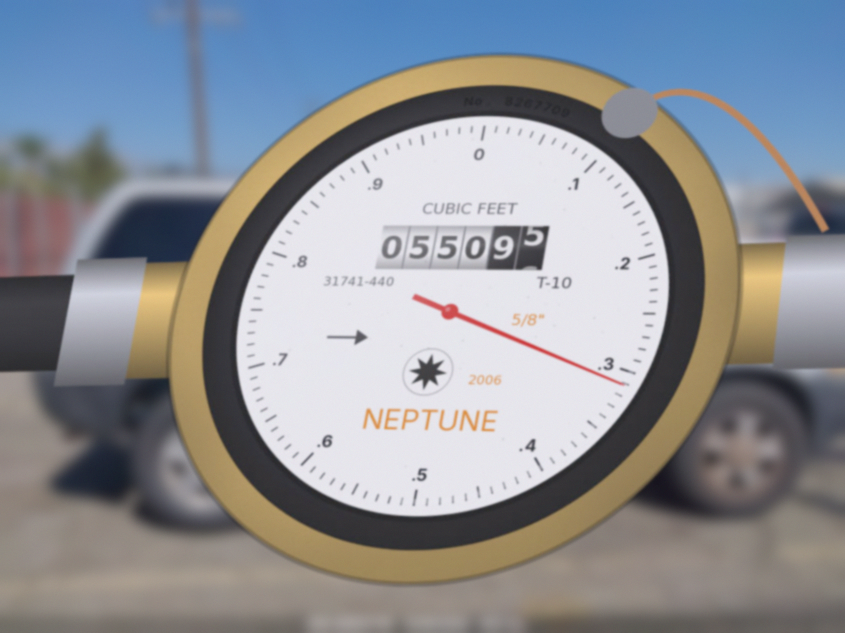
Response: 55095.31 ft³
